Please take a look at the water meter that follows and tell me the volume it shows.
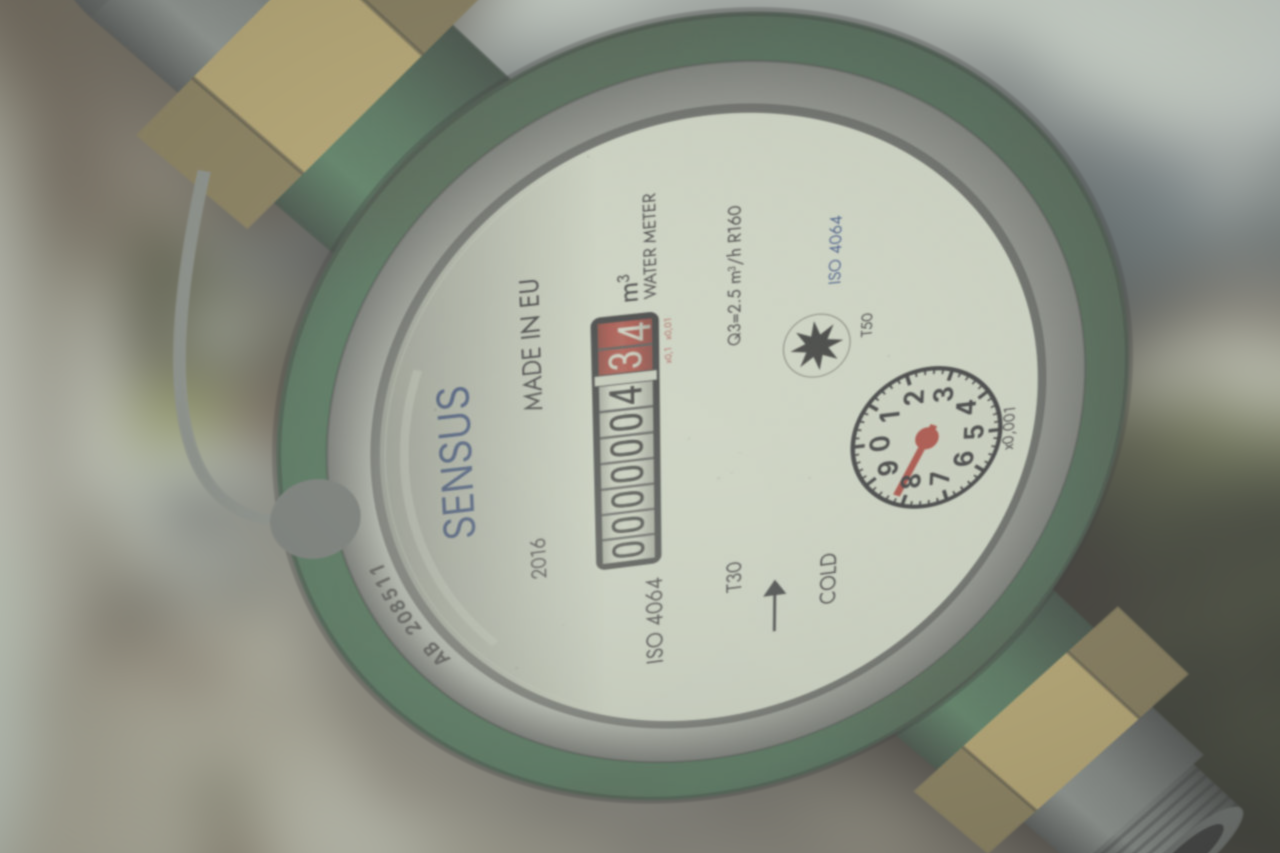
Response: 4.338 m³
